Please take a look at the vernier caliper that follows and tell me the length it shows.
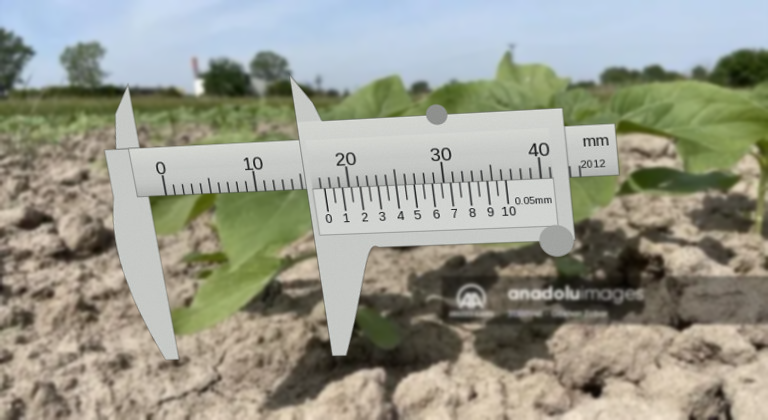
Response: 17.4 mm
